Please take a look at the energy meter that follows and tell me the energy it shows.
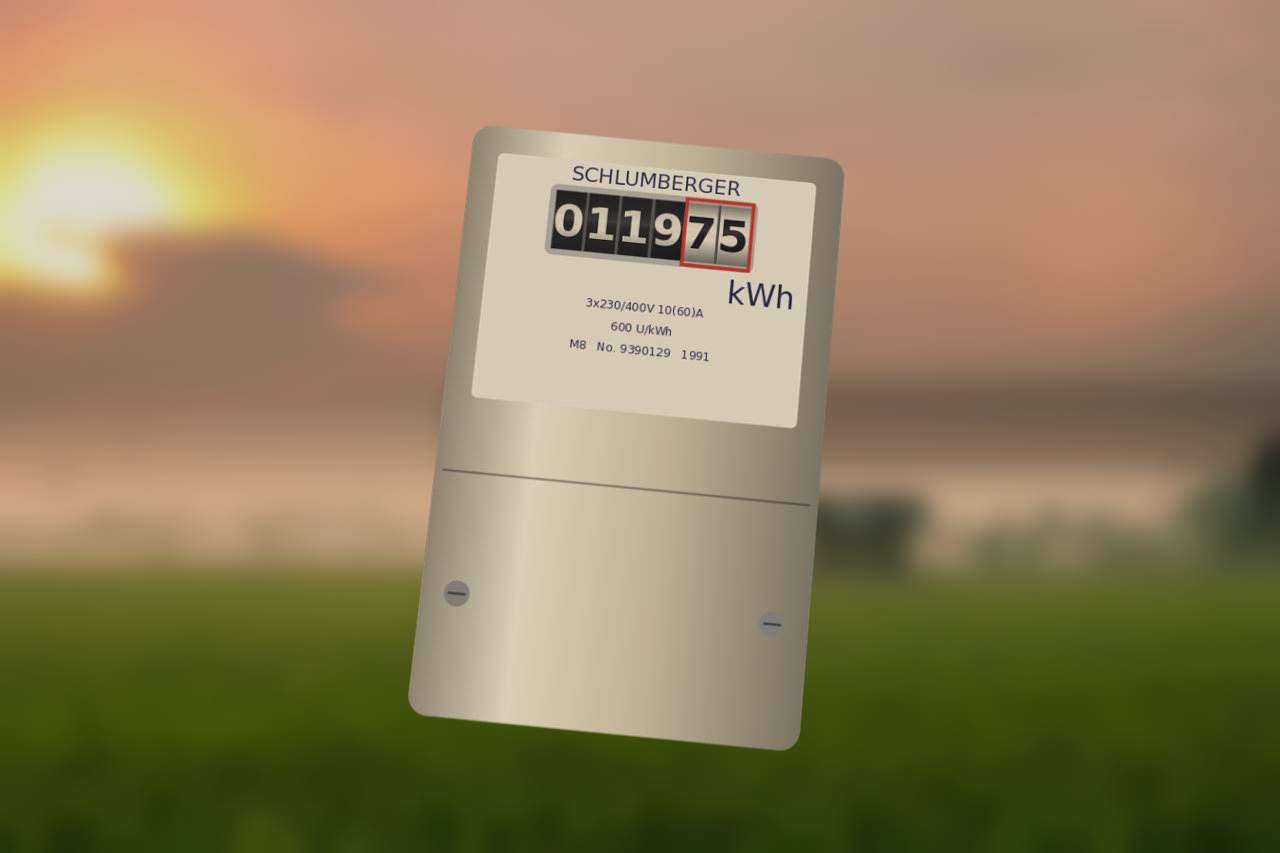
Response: 119.75 kWh
